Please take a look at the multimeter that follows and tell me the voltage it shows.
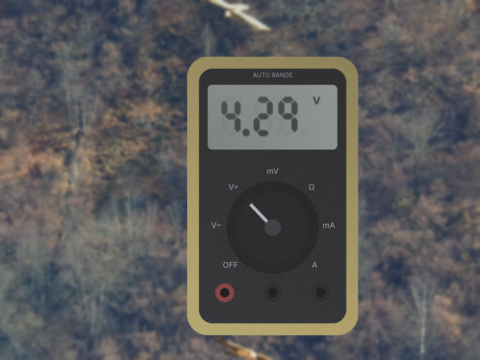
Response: 4.29 V
